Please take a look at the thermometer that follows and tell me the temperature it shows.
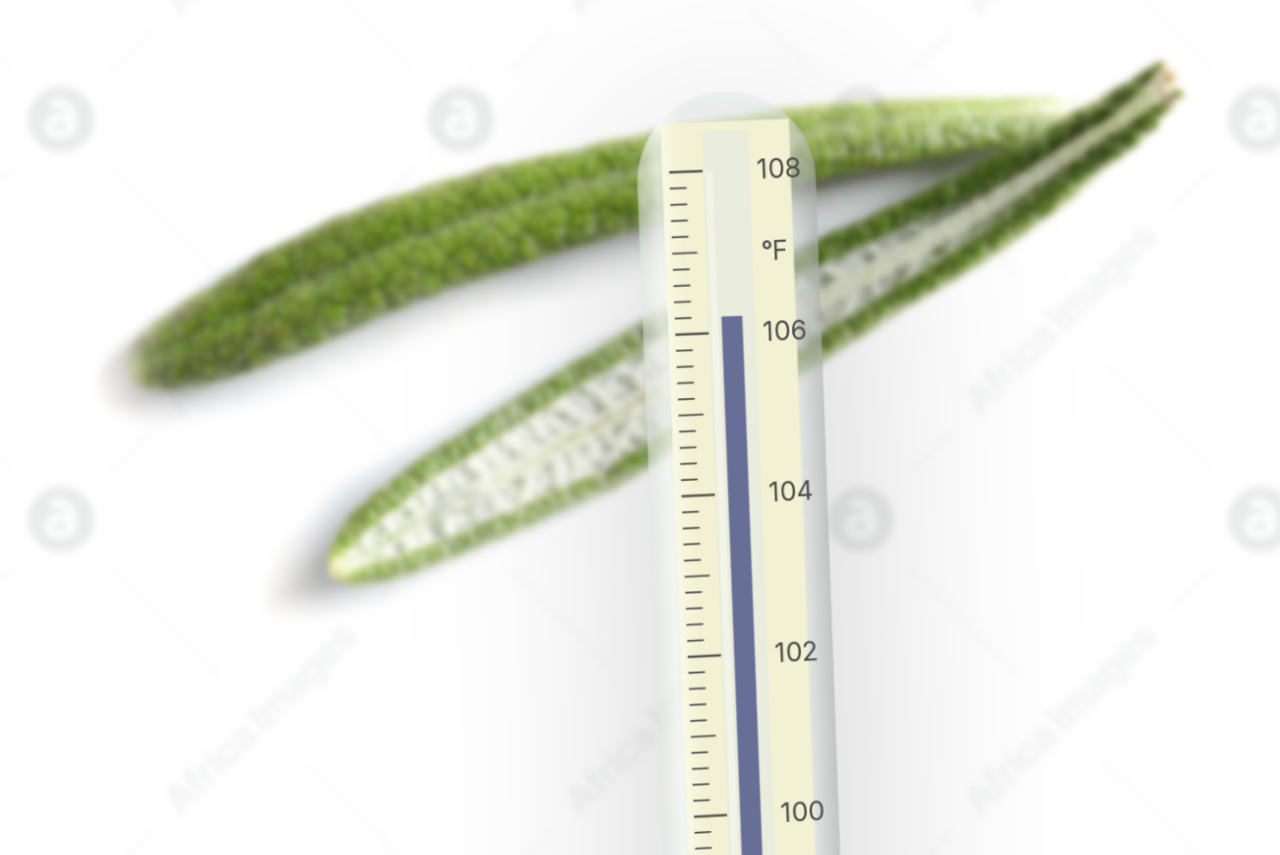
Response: 106.2 °F
